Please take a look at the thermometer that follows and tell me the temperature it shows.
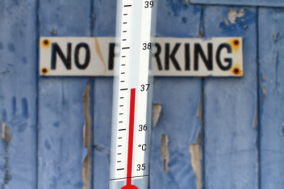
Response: 37 °C
